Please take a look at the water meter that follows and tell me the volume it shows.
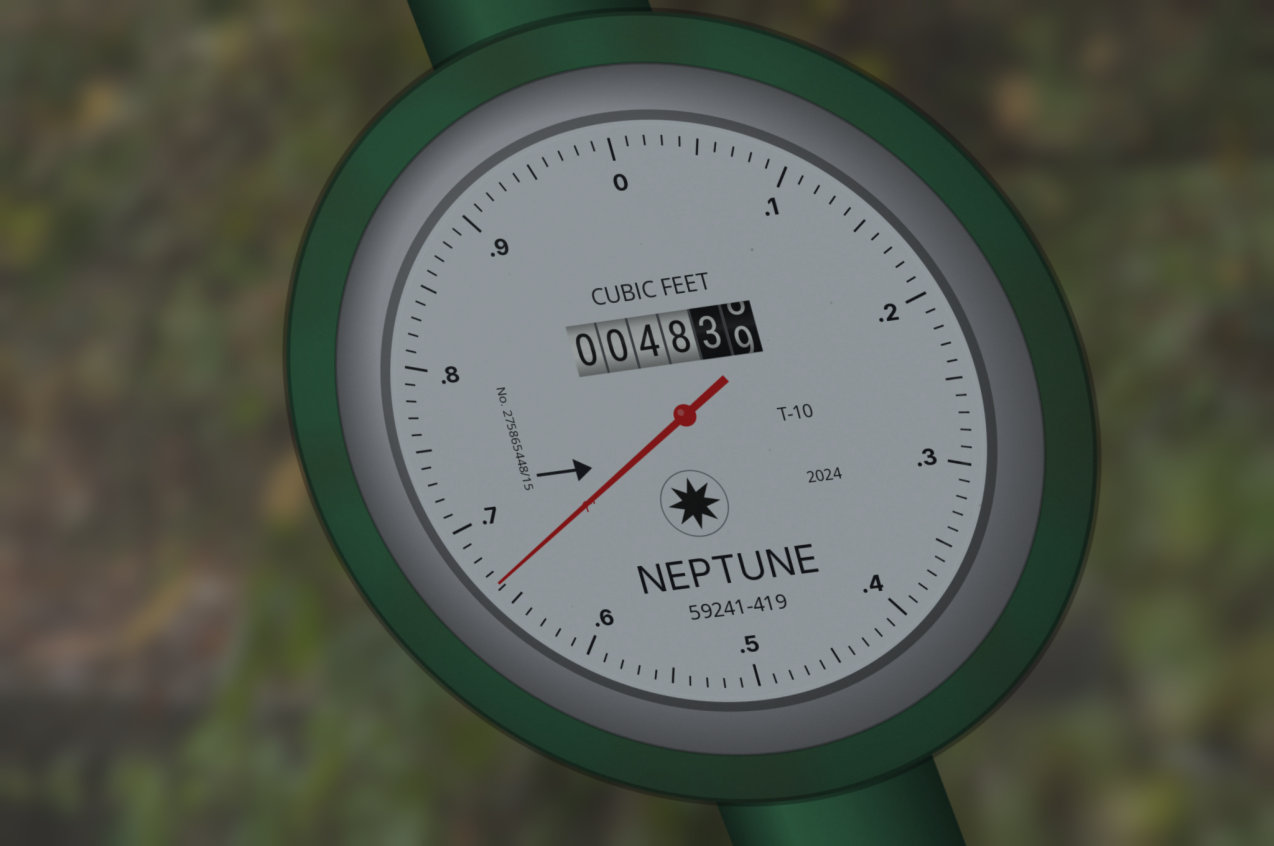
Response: 4838.66 ft³
